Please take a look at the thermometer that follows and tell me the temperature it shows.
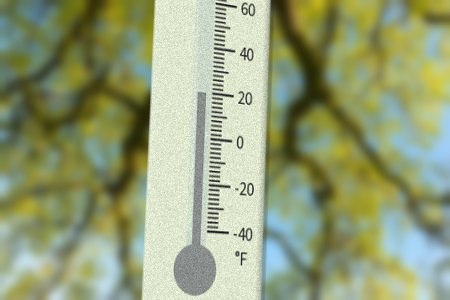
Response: 20 °F
